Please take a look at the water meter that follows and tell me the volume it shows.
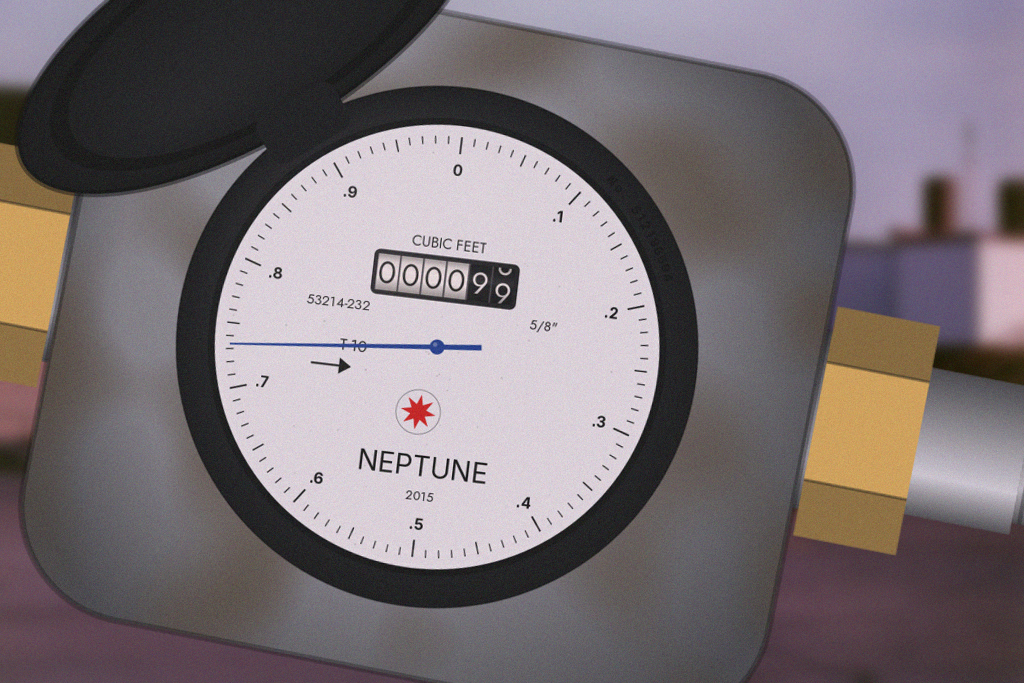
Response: 98.73 ft³
